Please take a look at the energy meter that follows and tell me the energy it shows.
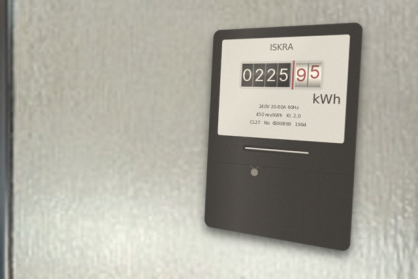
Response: 225.95 kWh
